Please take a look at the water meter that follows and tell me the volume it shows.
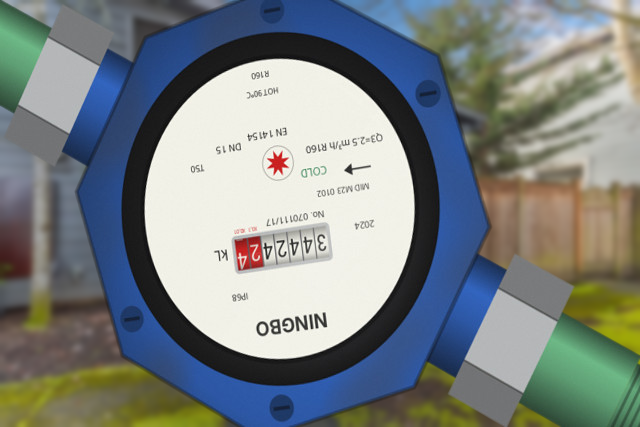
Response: 34424.24 kL
